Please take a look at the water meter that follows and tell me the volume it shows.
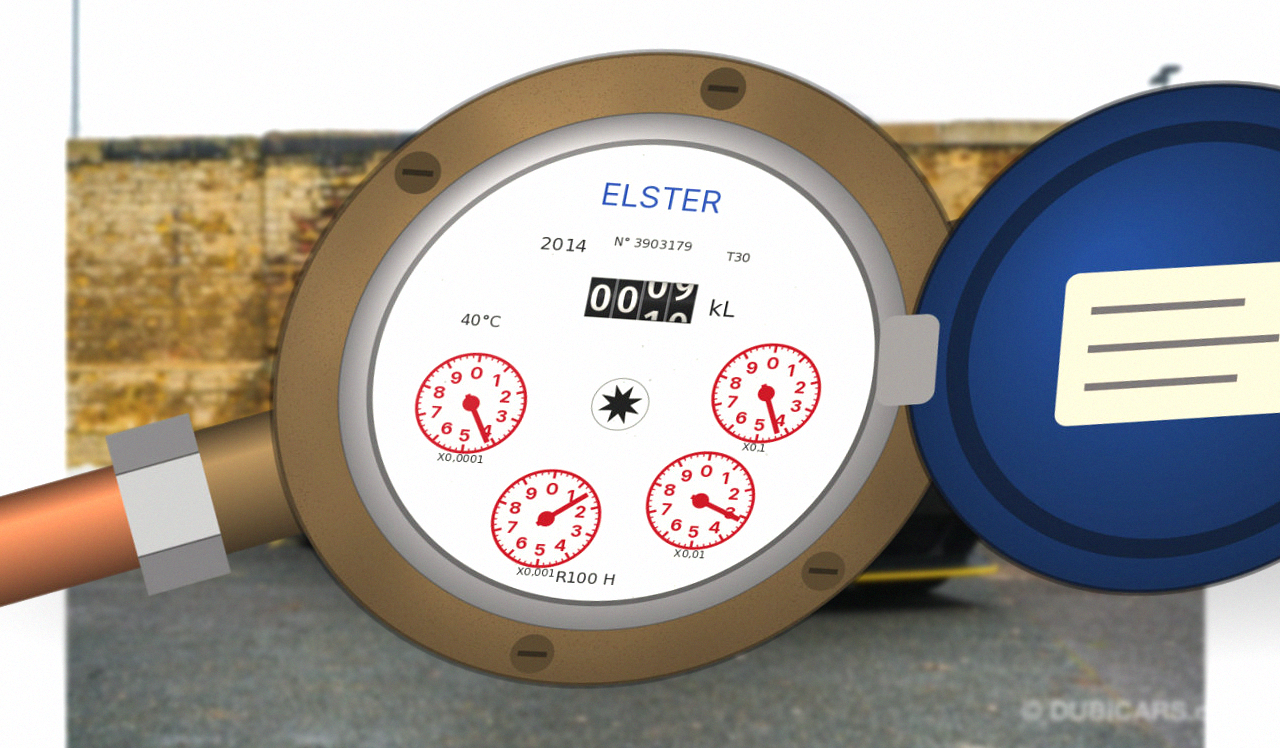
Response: 9.4314 kL
